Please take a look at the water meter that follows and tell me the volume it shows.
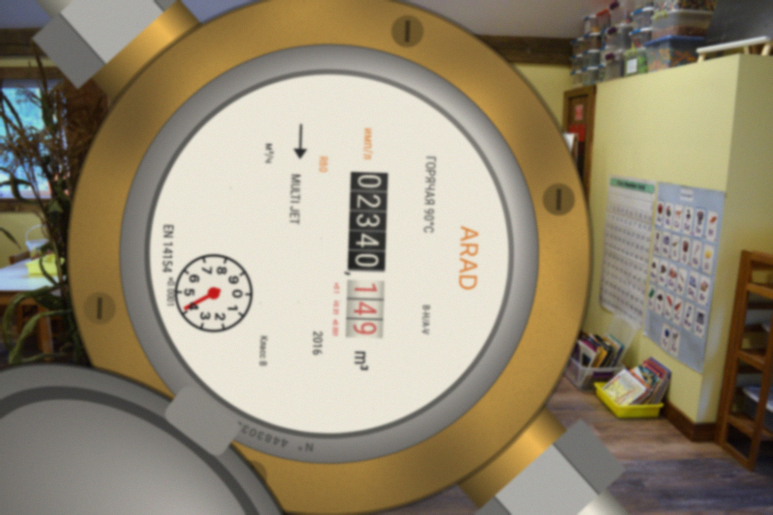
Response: 2340.1494 m³
